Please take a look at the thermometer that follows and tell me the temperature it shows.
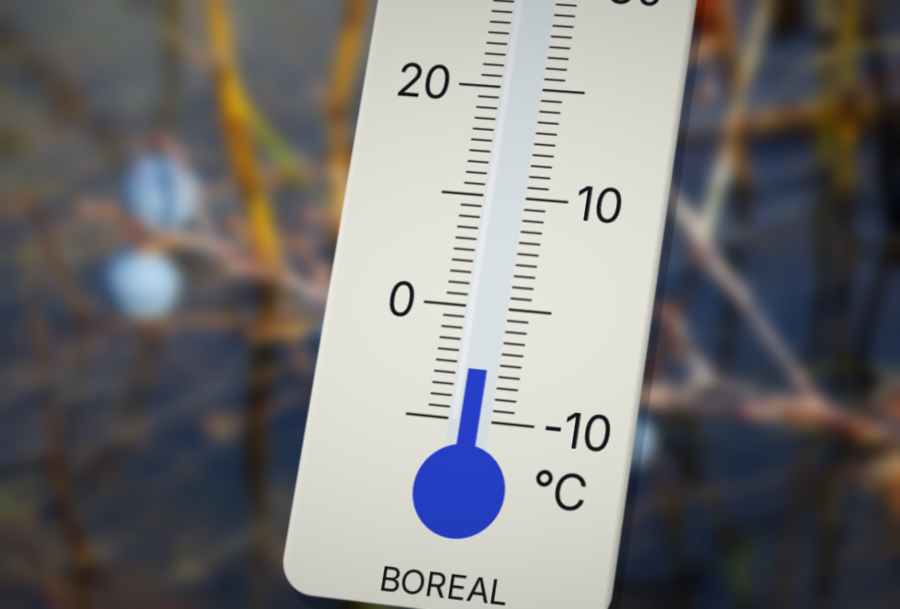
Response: -5.5 °C
